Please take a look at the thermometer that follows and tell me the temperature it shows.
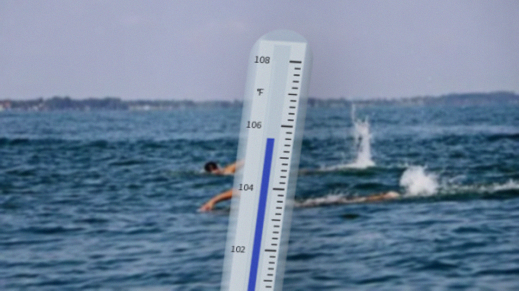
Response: 105.6 °F
